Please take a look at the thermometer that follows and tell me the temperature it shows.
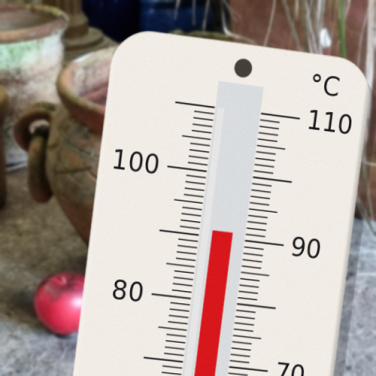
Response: 91 °C
